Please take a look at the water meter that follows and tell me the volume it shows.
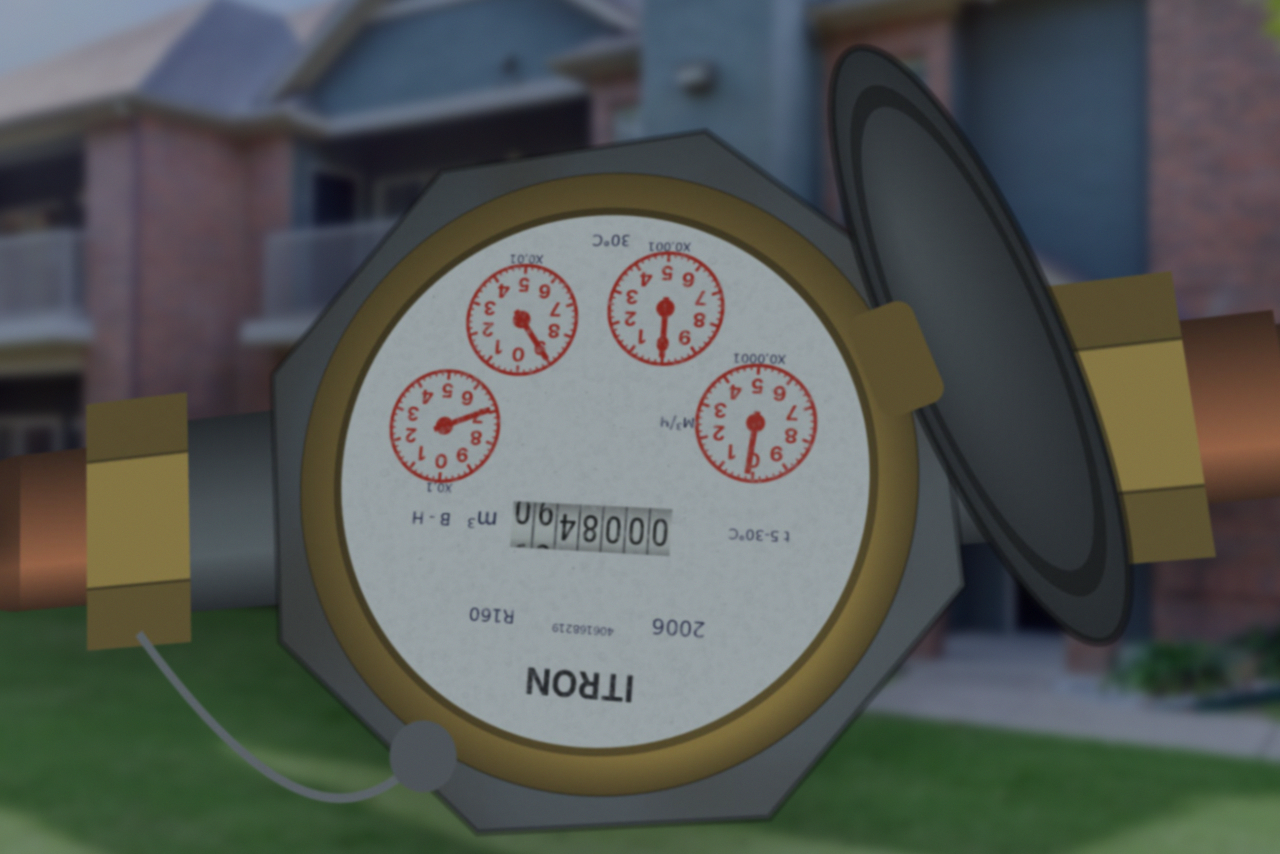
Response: 8489.6900 m³
